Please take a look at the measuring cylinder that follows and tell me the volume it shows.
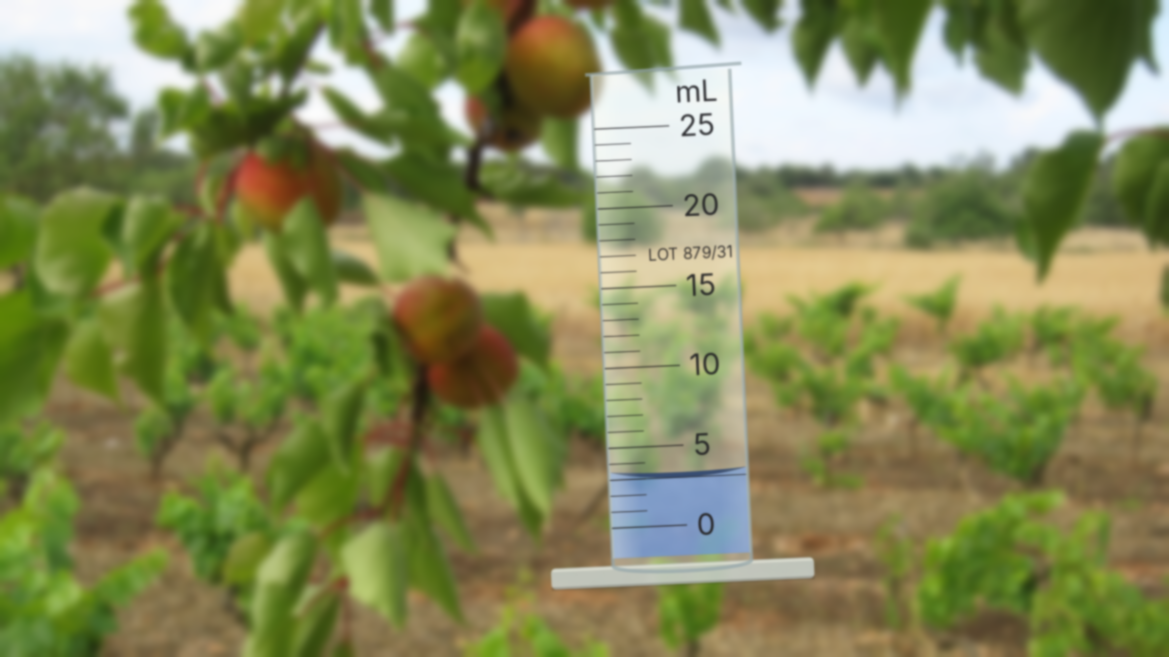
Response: 3 mL
